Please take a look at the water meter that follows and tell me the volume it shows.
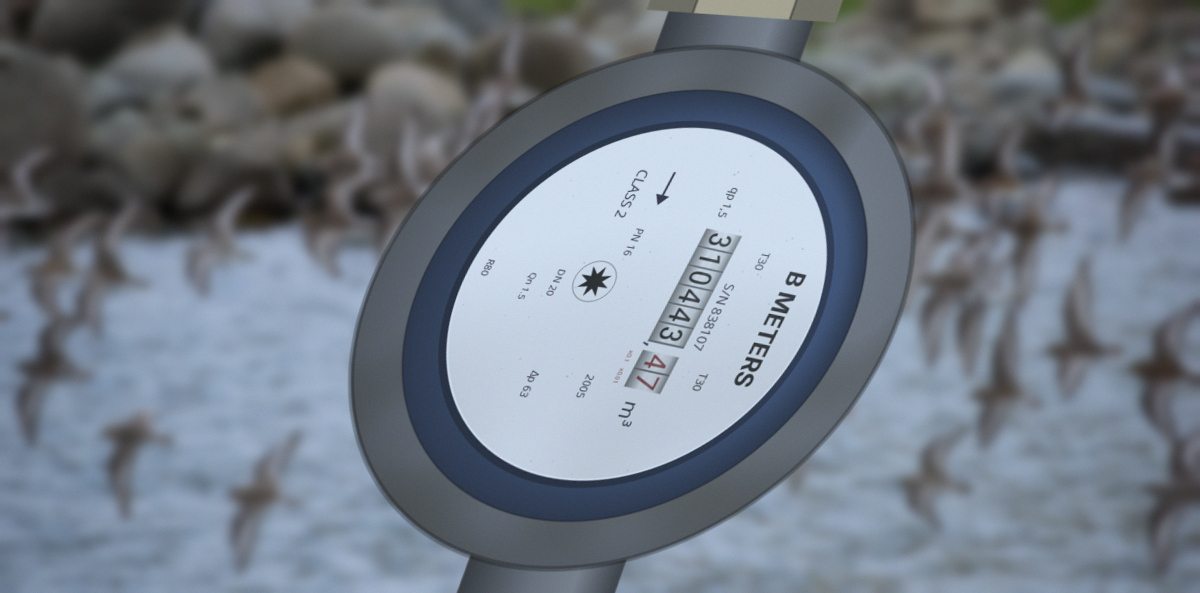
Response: 310443.47 m³
